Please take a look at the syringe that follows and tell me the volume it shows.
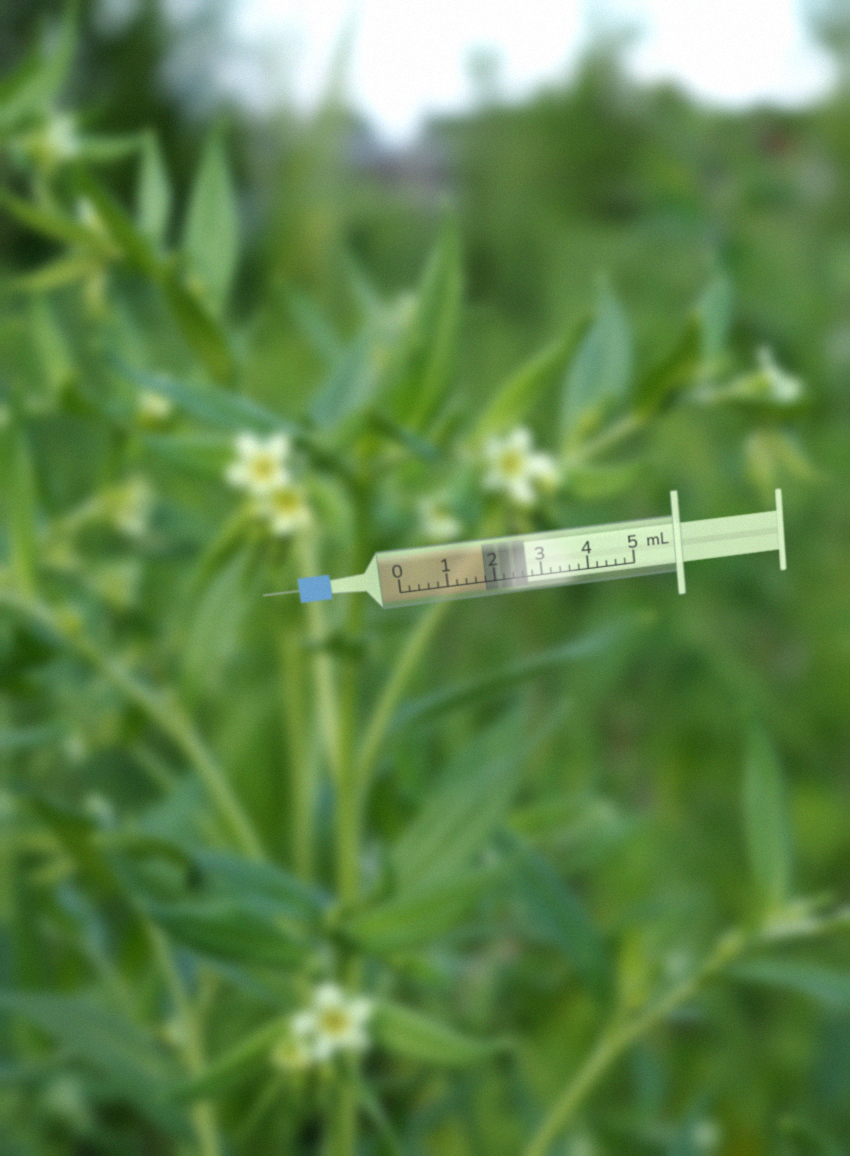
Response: 1.8 mL
